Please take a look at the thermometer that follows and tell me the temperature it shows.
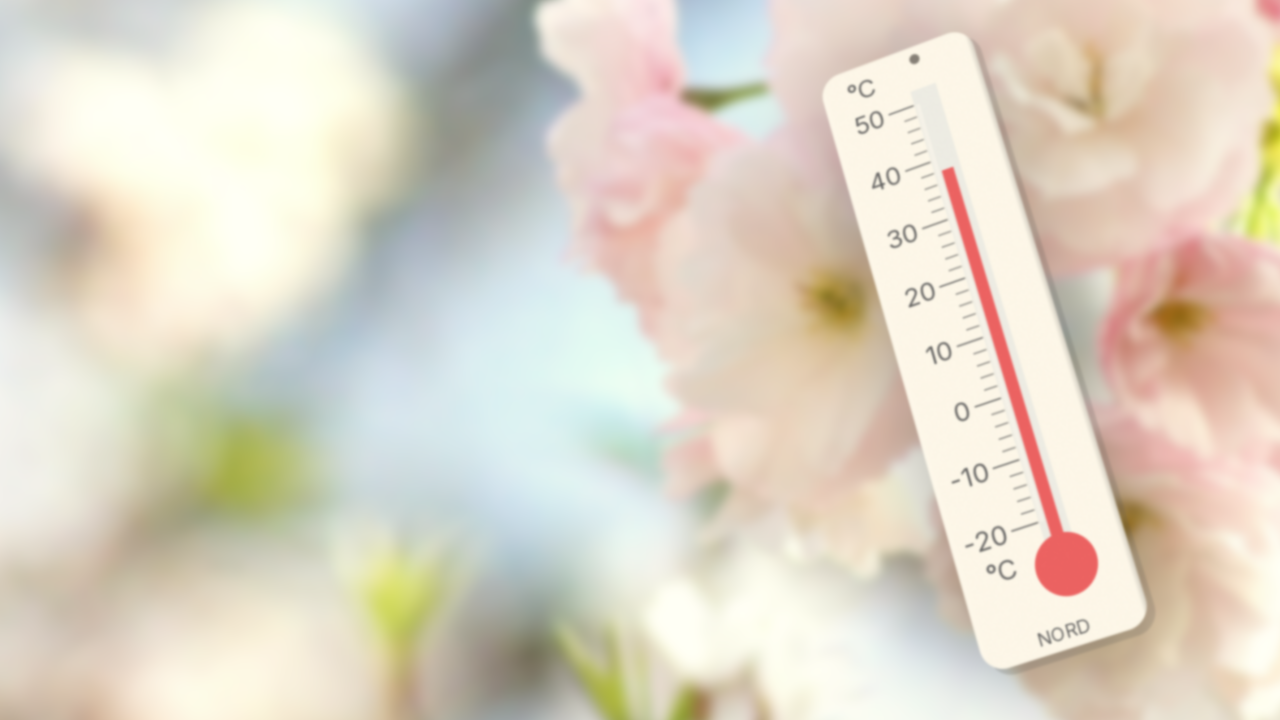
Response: 38 °C
